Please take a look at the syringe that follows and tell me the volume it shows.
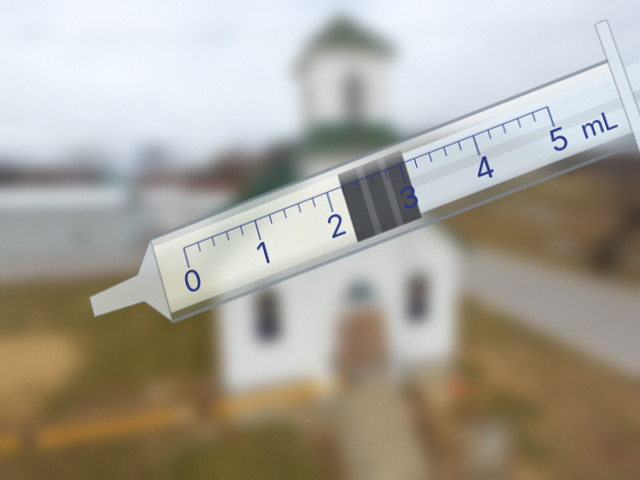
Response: 2.2 mL
